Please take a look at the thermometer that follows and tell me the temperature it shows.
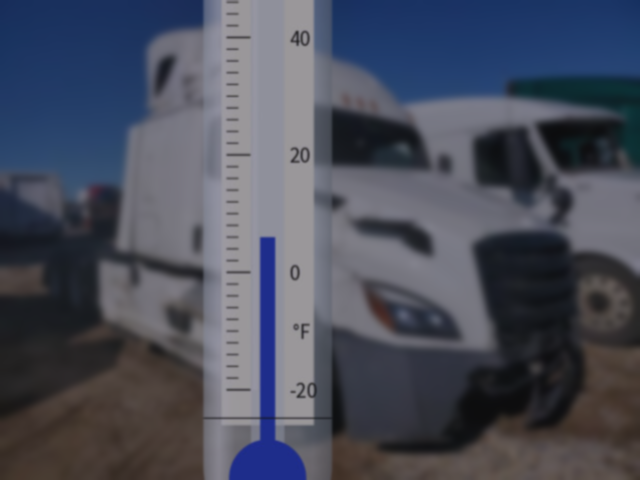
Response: 6 °F
